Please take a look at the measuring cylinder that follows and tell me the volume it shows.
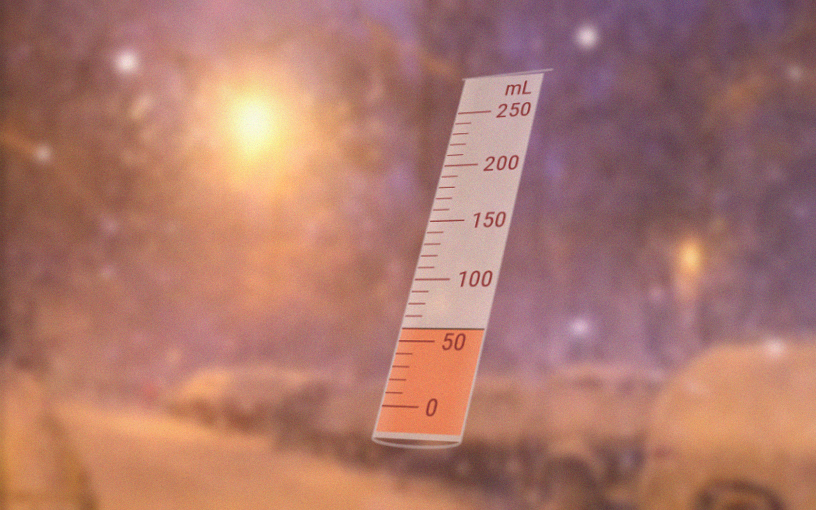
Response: 60 mL
